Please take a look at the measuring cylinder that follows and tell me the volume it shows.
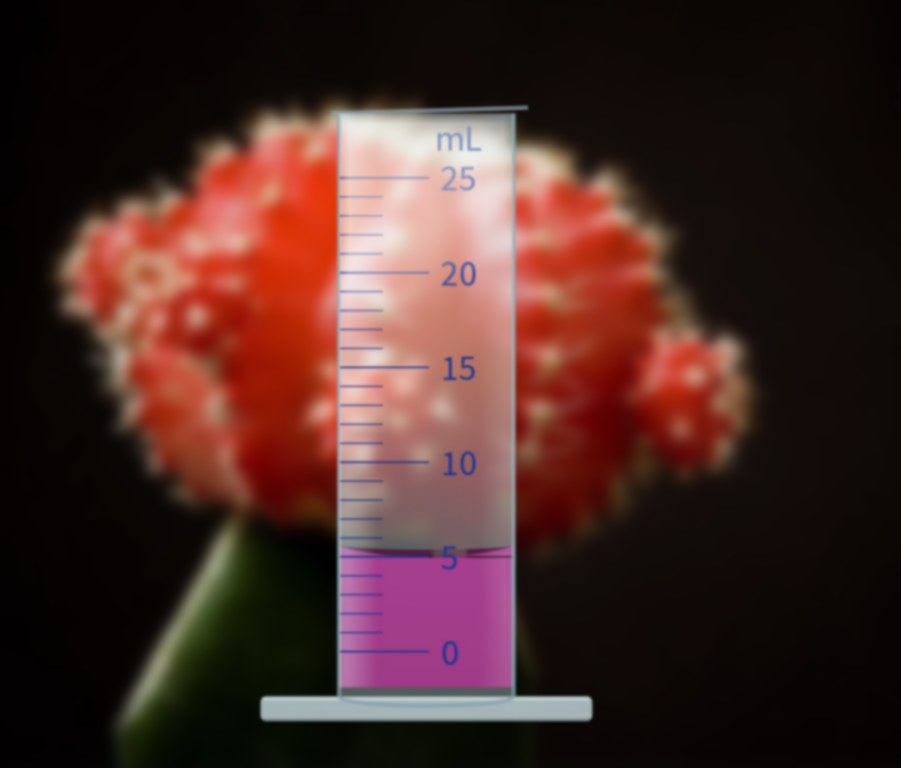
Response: 5 mL
